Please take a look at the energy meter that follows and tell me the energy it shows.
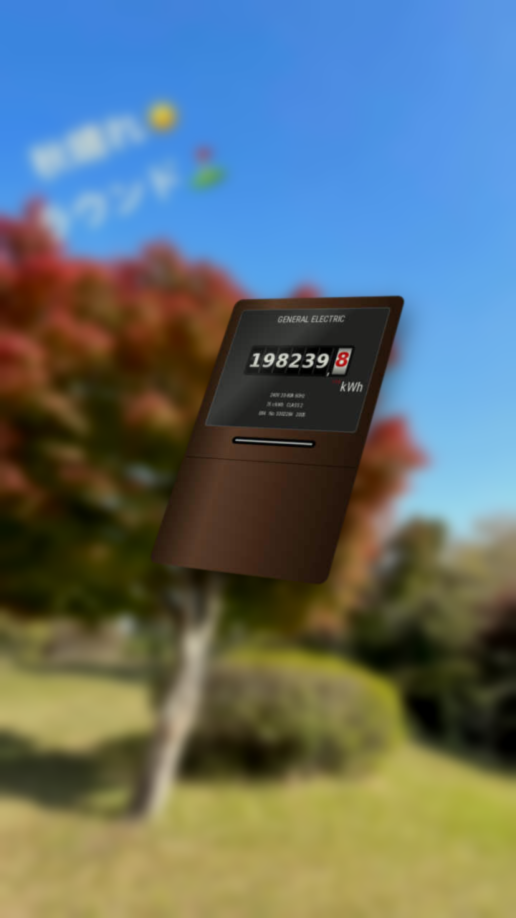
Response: 198239.8 kWh
